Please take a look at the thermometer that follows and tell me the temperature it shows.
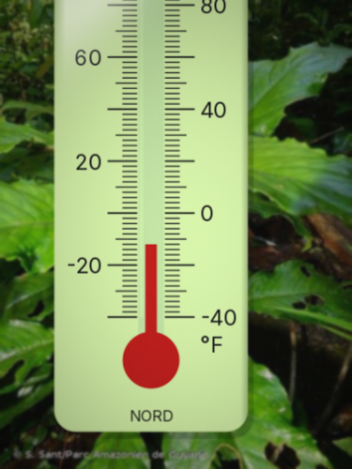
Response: -12 °F
